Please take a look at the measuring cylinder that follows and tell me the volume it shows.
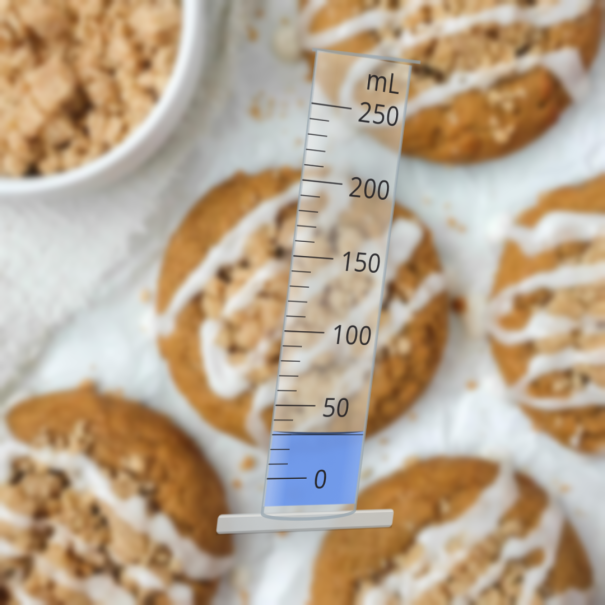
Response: 30 mL
